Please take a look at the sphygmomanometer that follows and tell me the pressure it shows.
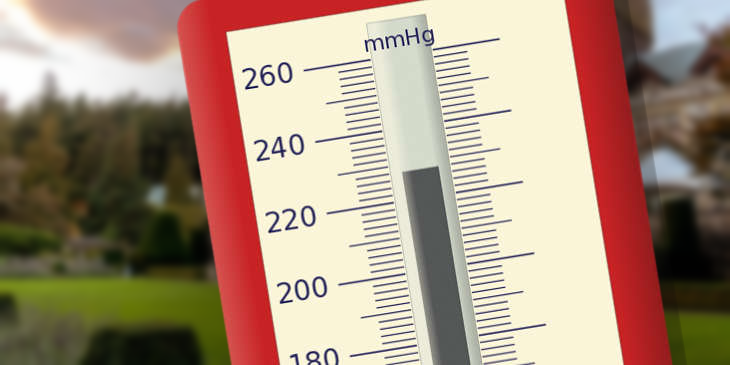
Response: 228 mmHg
